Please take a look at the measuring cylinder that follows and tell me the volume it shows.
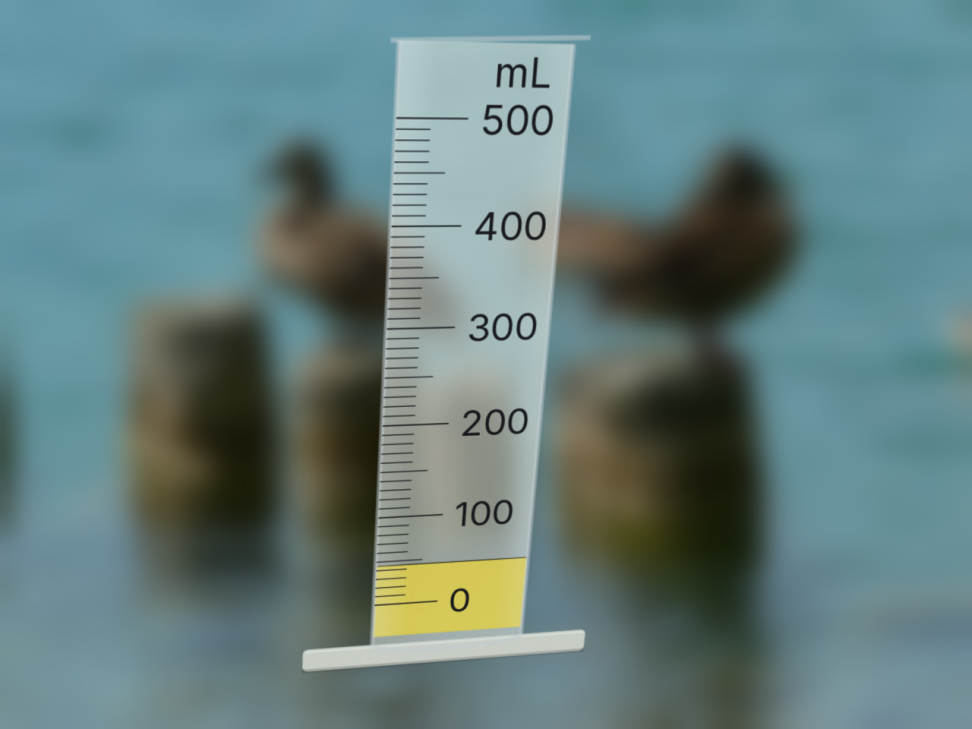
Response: 45 mL
